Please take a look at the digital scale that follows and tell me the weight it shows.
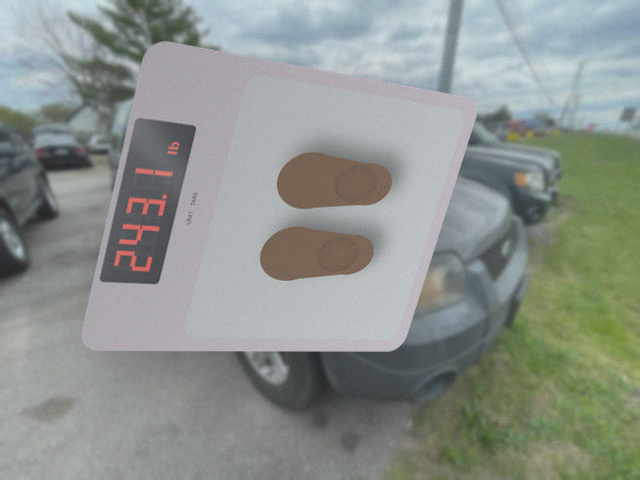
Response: 243.1 lb
